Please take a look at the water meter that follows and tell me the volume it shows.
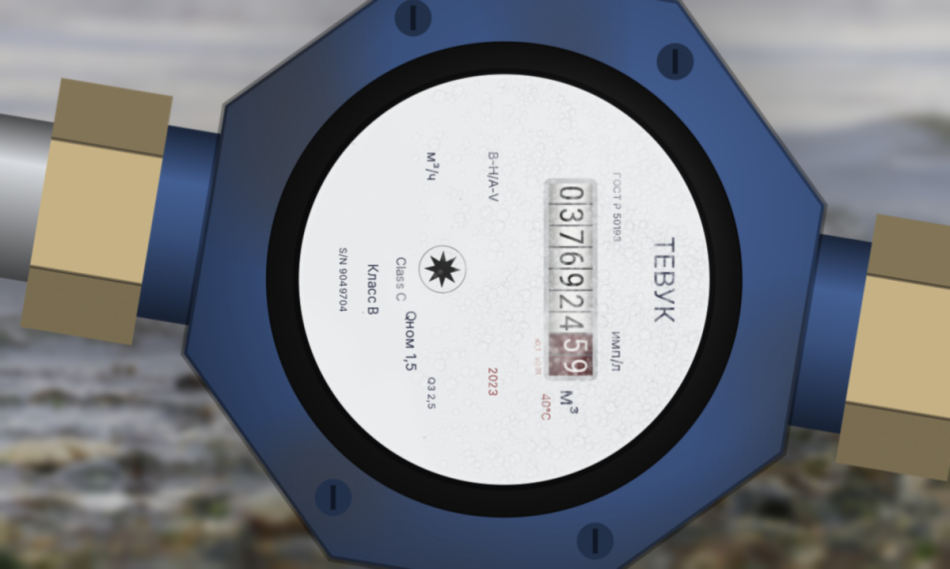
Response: 376924.59 m³
